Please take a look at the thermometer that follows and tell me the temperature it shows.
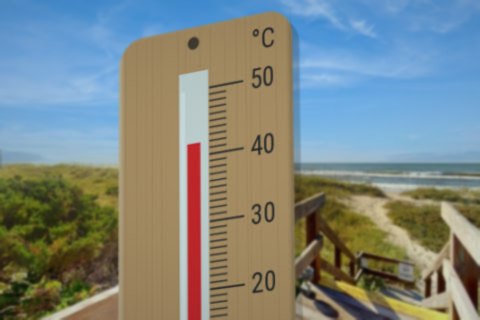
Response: 42 °C
